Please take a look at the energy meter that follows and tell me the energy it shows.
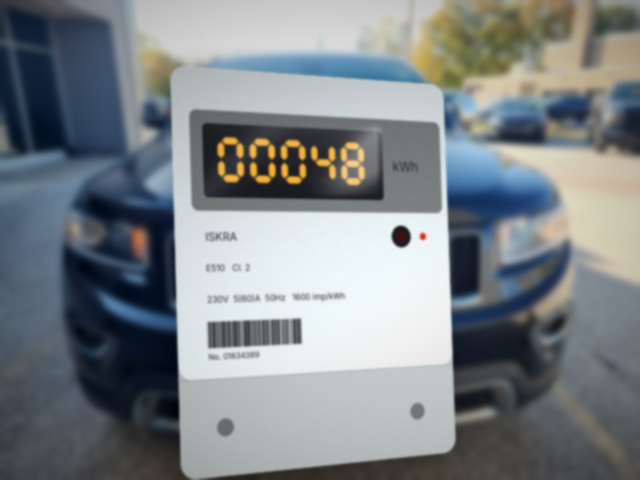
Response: 48 kWh
